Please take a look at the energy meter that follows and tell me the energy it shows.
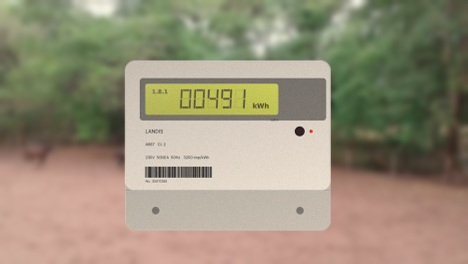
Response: 491 kWh
